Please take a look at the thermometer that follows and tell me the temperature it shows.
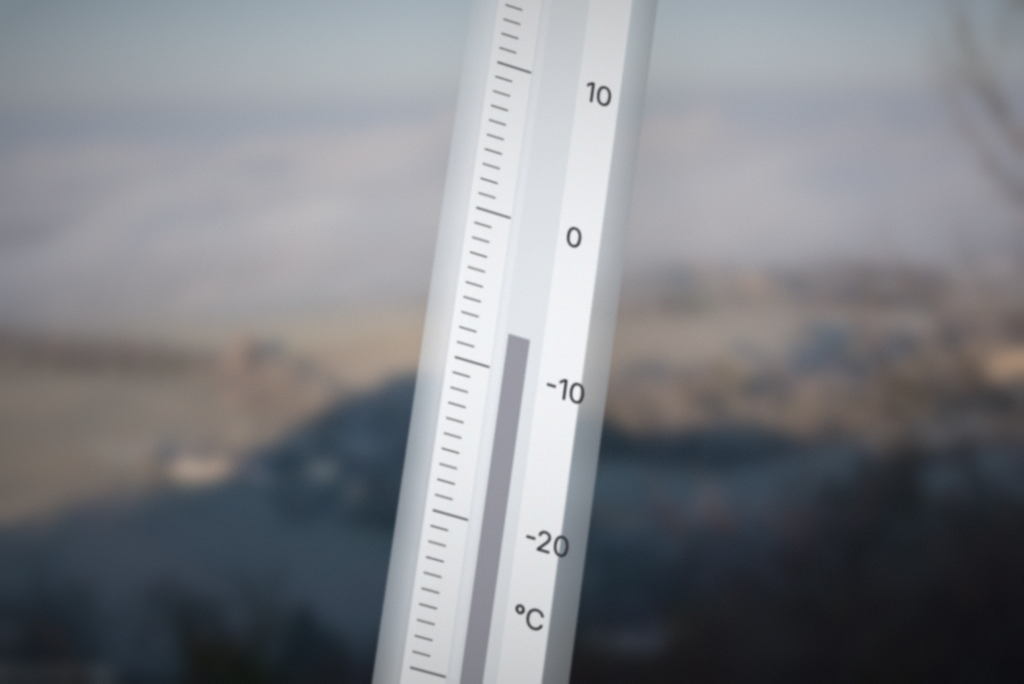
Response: -7.5 °C
